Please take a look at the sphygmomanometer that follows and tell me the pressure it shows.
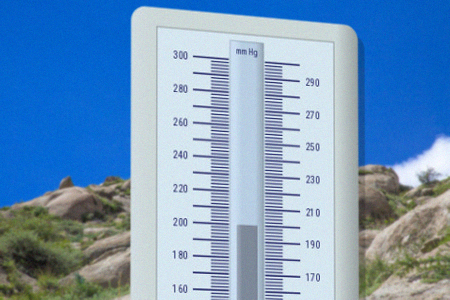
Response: 200 mmHg
